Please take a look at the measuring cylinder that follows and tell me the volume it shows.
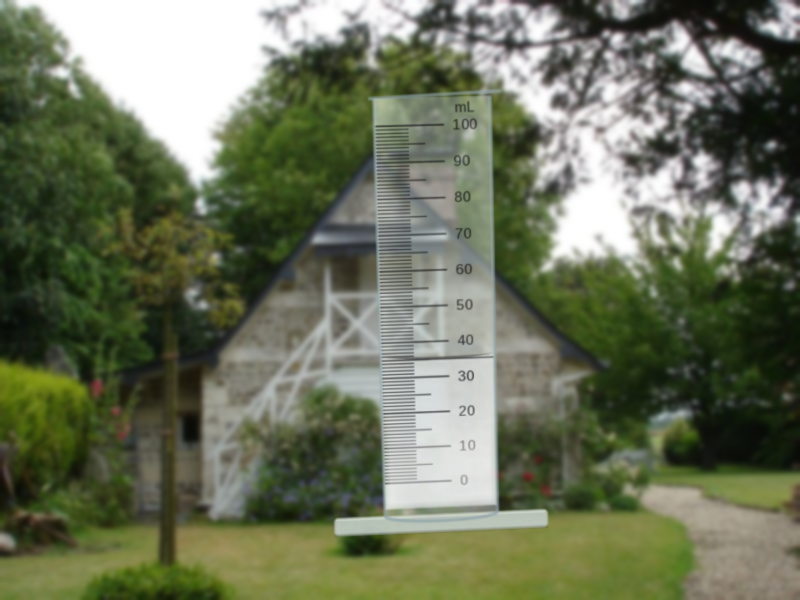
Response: 35 mL
